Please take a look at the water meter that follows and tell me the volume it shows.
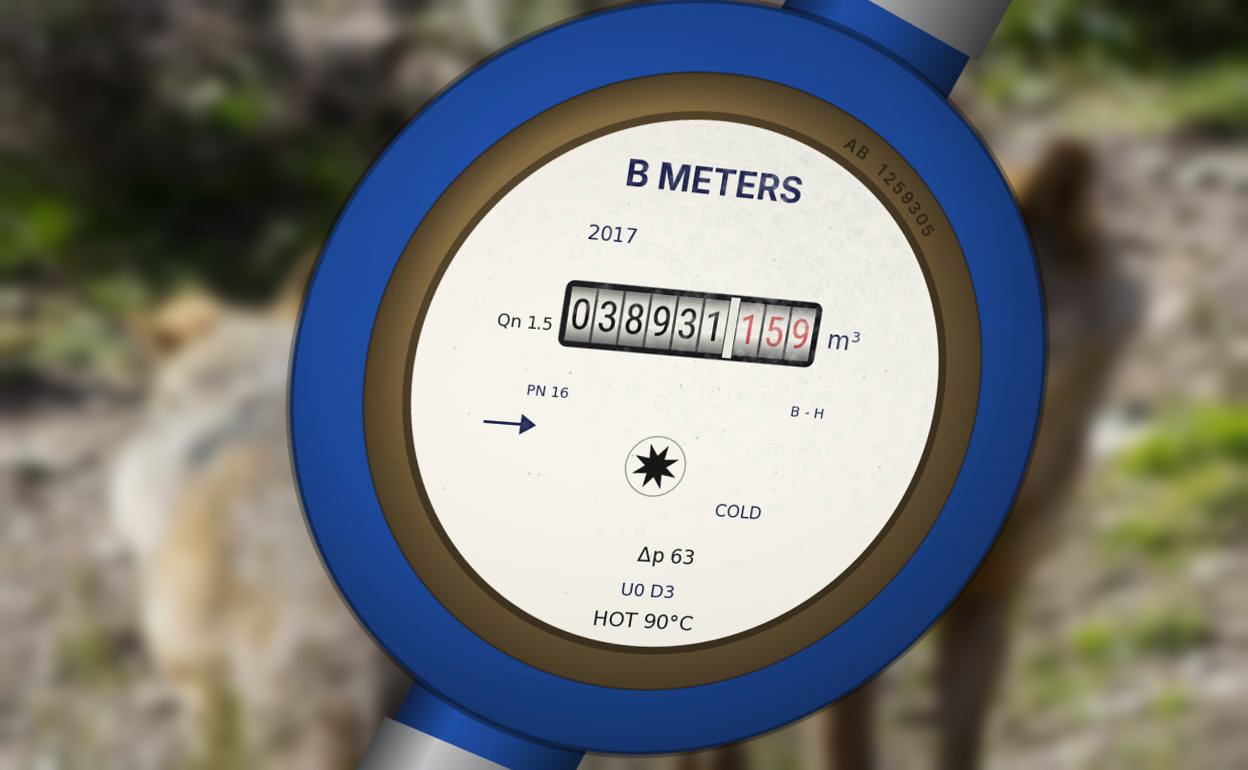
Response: 38931.159 m³
